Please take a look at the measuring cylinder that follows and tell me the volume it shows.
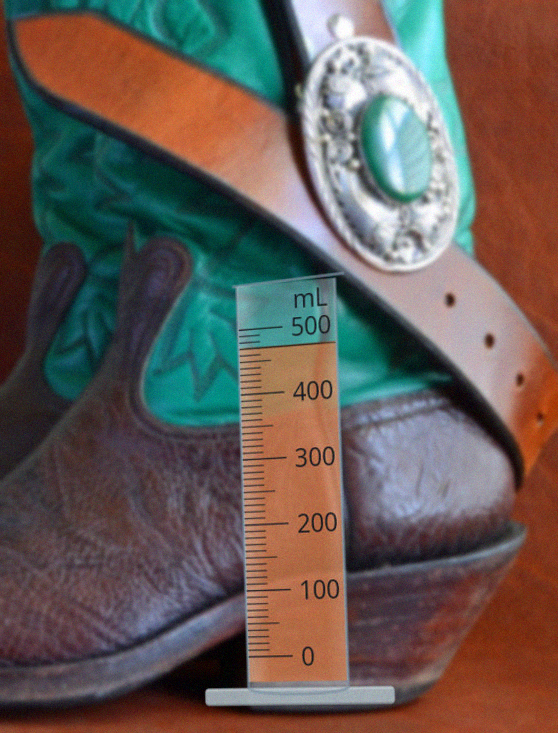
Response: 470 mL
